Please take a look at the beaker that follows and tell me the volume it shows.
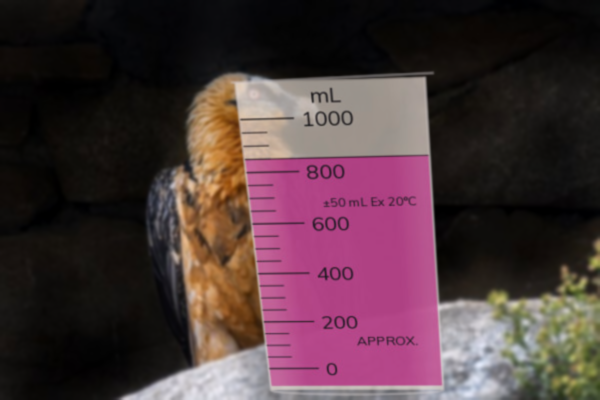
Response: 850 mL
